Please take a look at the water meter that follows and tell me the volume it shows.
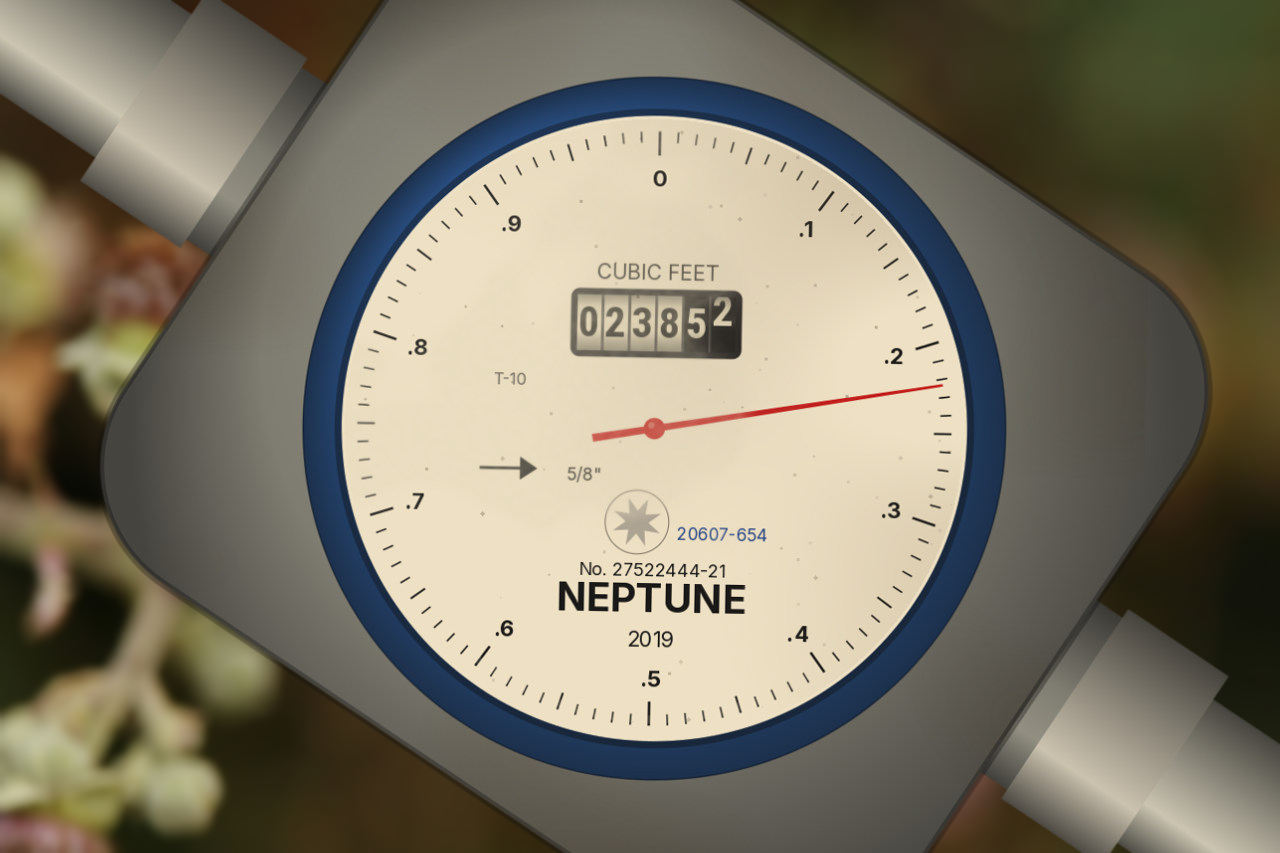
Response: 23852.22 ft³
